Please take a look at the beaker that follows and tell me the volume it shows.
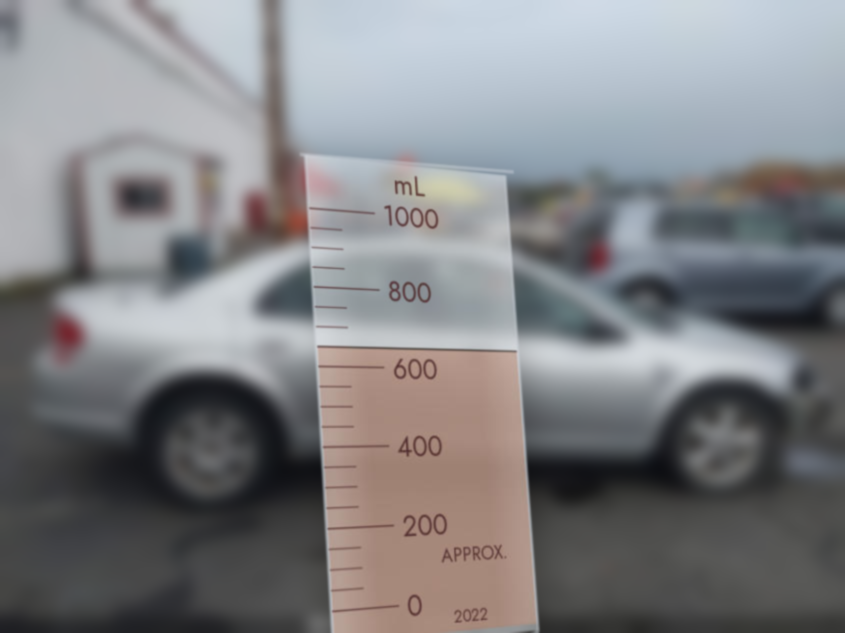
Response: 650 mL
